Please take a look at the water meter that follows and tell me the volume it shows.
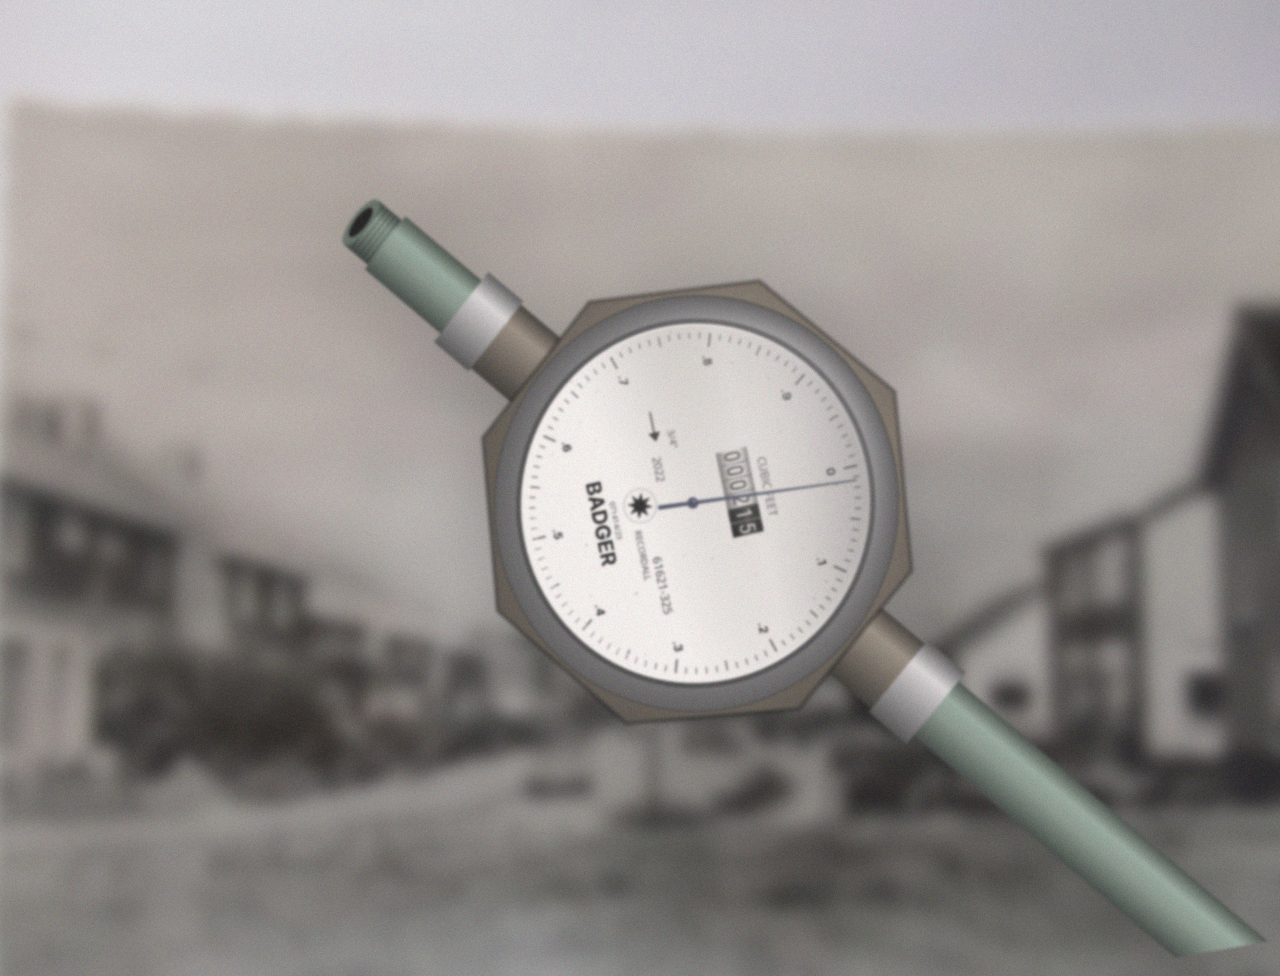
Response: 215.01 ft³
